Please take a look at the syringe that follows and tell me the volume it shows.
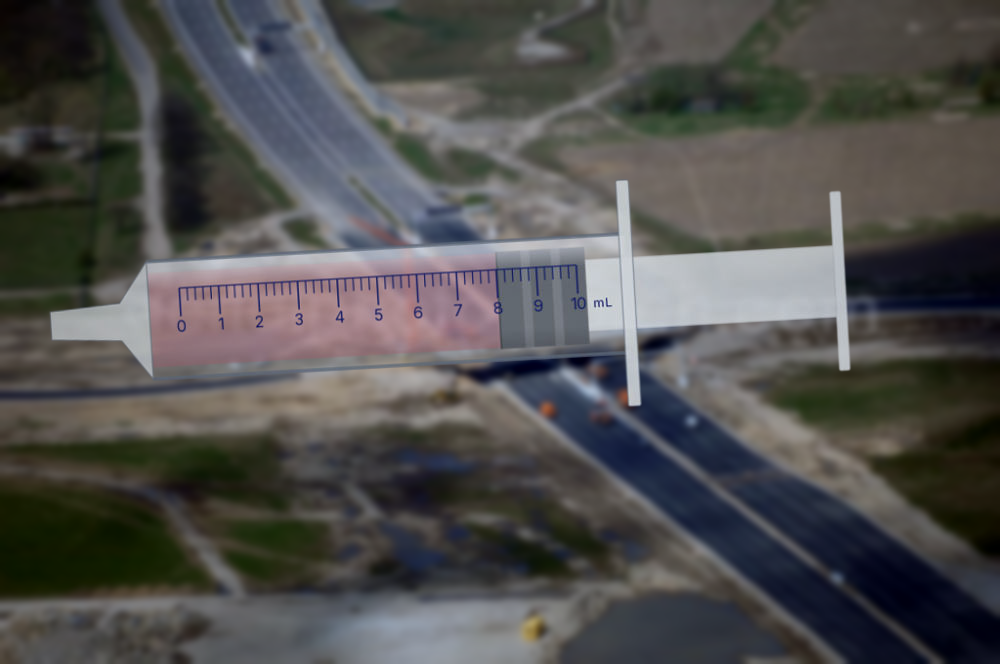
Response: 8 mL
